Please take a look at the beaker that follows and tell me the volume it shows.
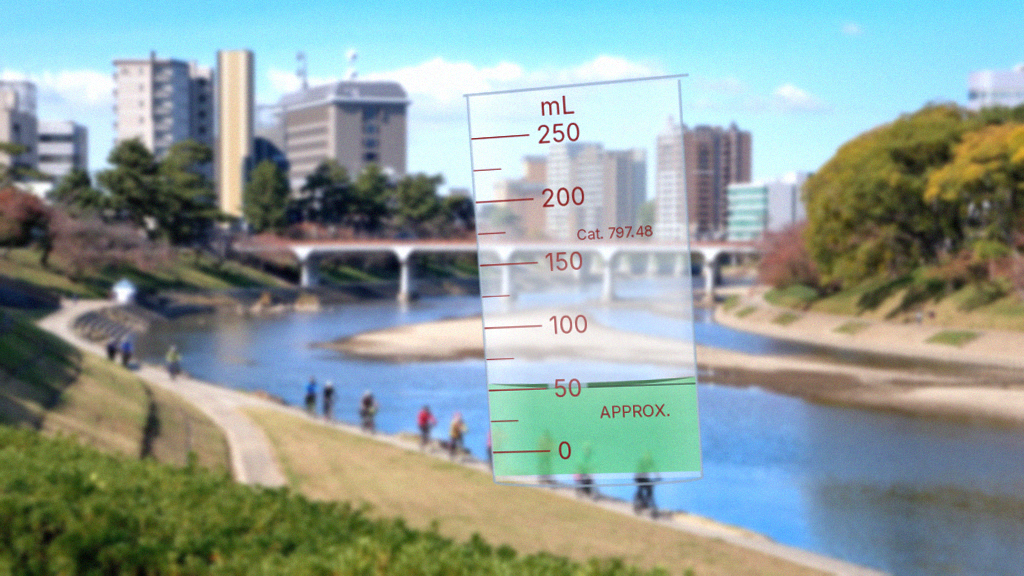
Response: 50 mL
